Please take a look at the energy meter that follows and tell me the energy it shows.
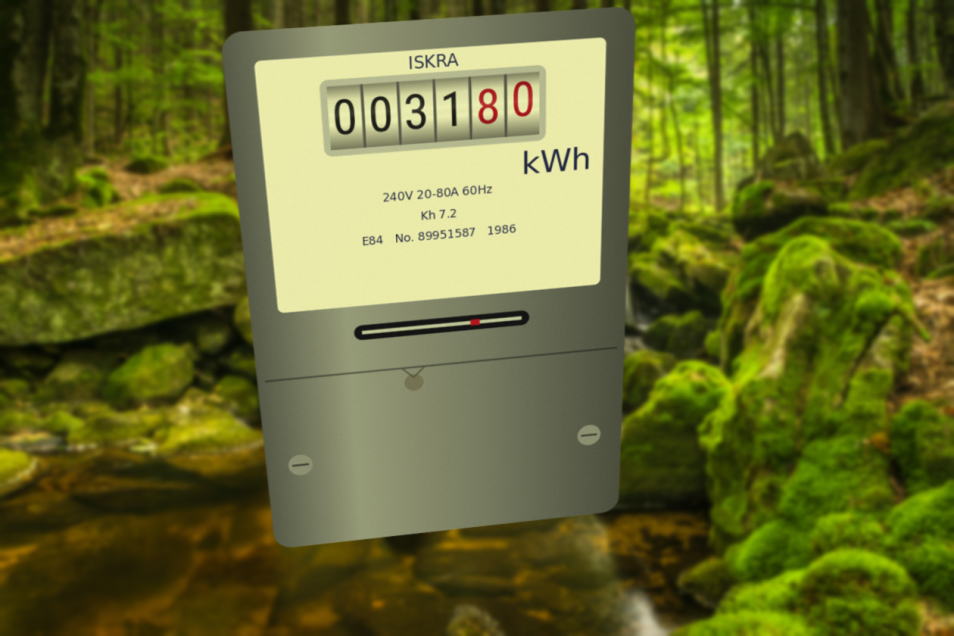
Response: 31.80 kWh
